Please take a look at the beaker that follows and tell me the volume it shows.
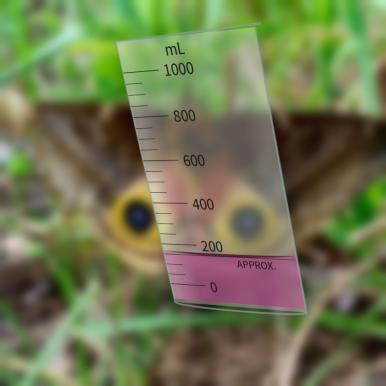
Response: 150 mL
